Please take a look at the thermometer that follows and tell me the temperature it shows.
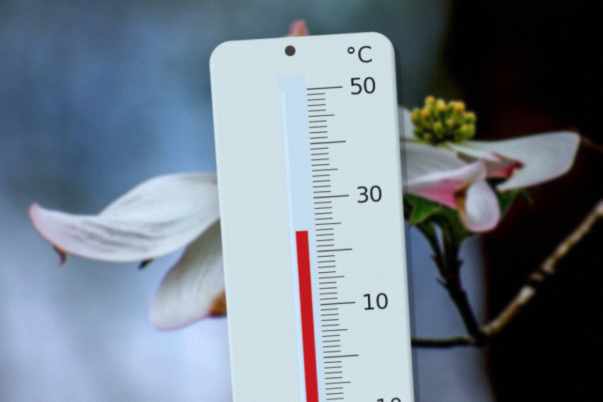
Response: 24 °C
